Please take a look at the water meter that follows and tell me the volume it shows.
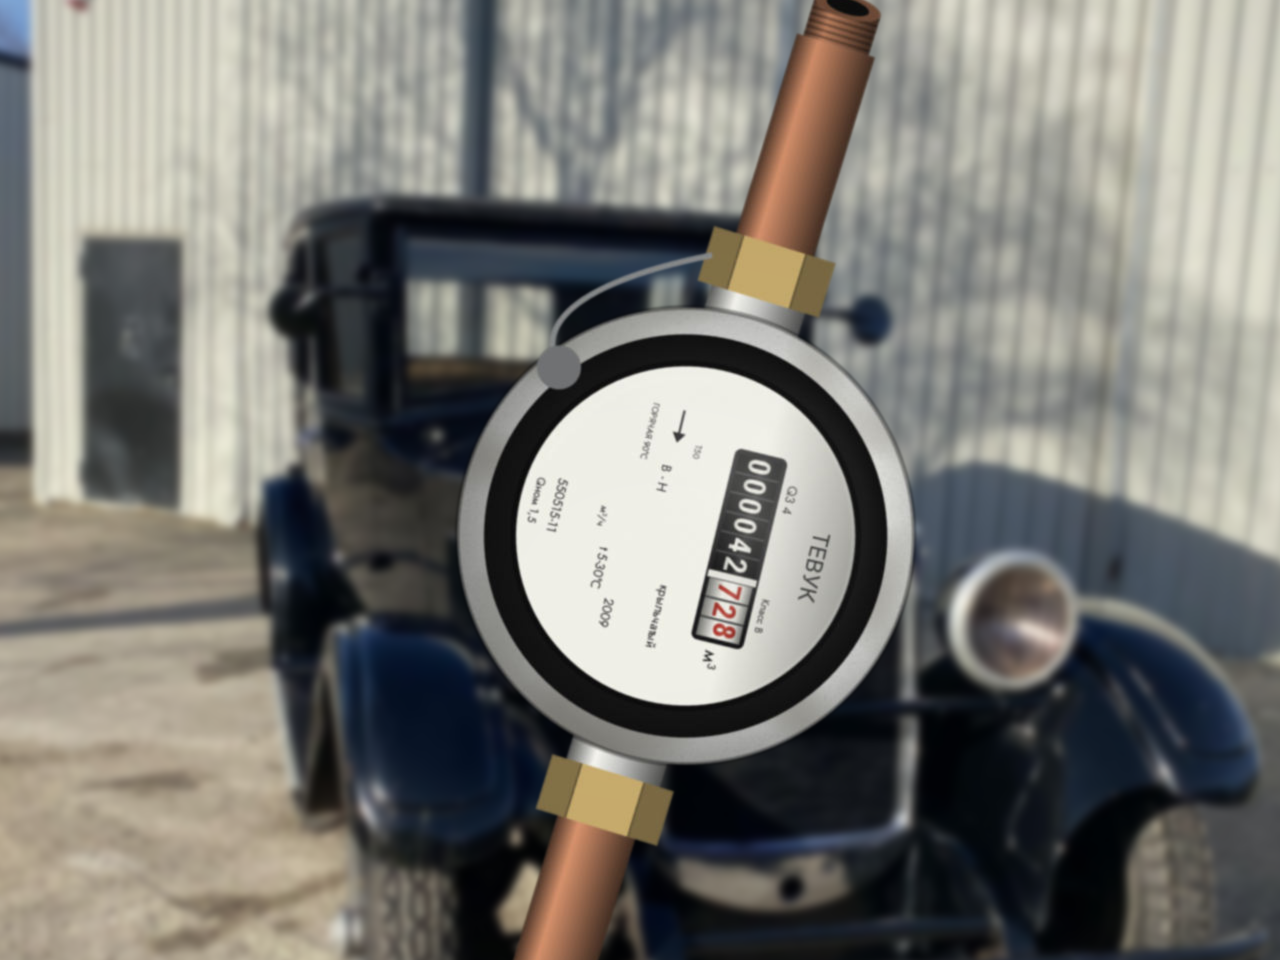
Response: 42.728 m³
